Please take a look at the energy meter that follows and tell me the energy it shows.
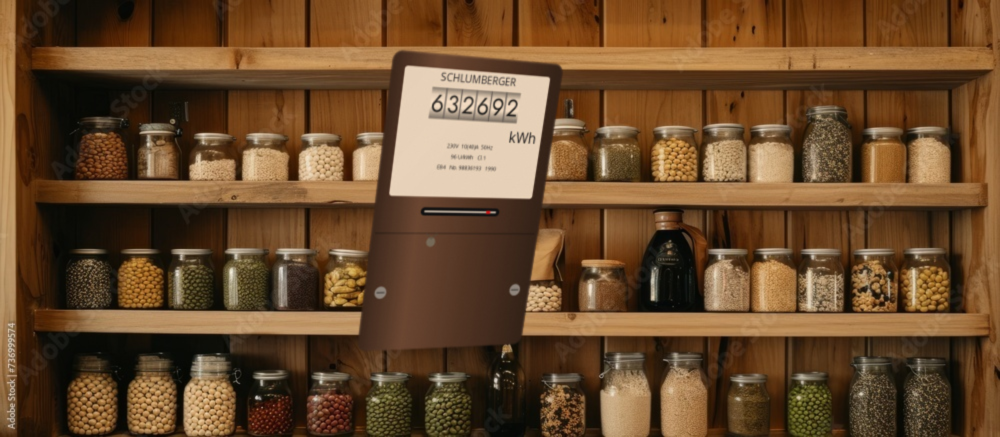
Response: 632692 kWh
